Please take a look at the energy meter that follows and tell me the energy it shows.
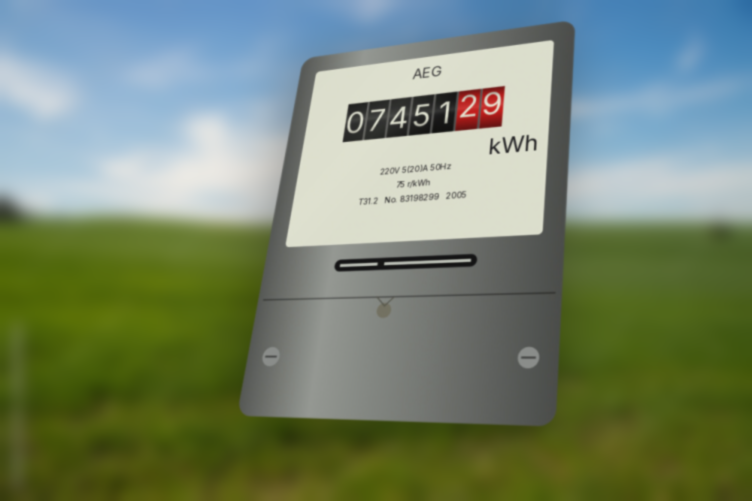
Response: 7451.29 kWh
